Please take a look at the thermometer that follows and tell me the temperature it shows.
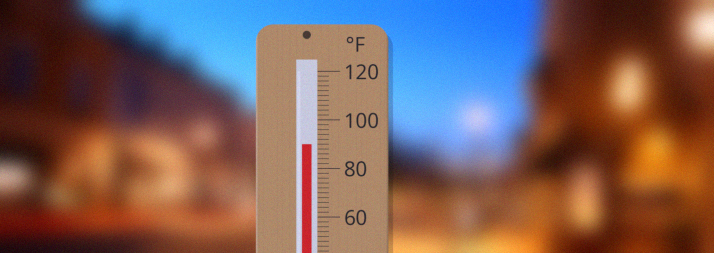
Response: 90 °F
